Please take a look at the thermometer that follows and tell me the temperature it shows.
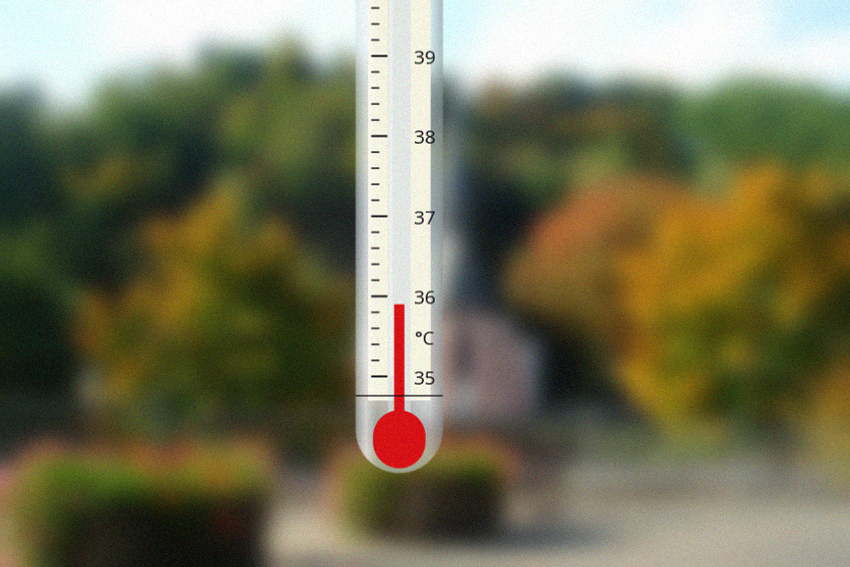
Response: 35.9 °C
